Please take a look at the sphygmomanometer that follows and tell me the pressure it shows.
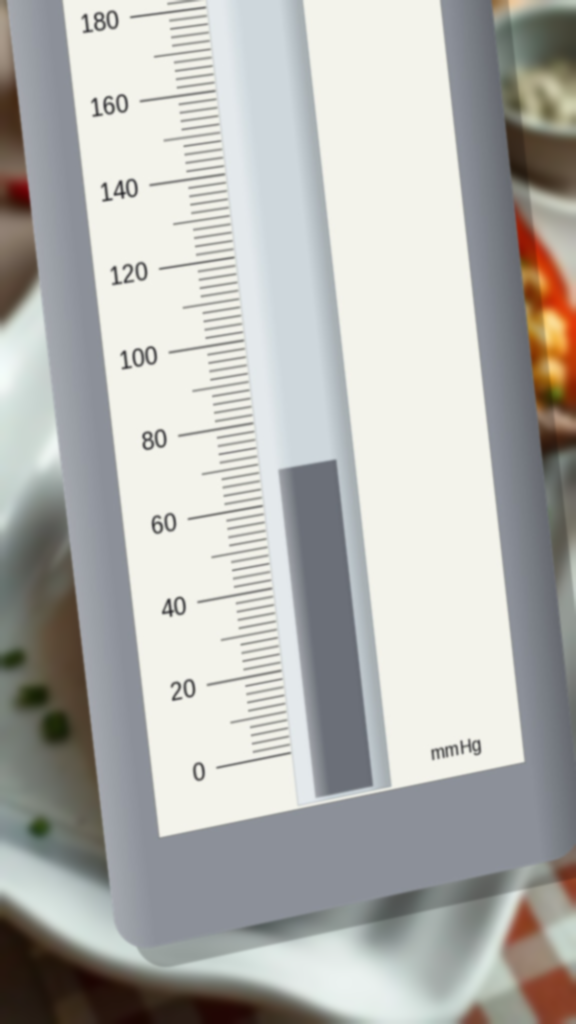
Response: 68 mmHg
